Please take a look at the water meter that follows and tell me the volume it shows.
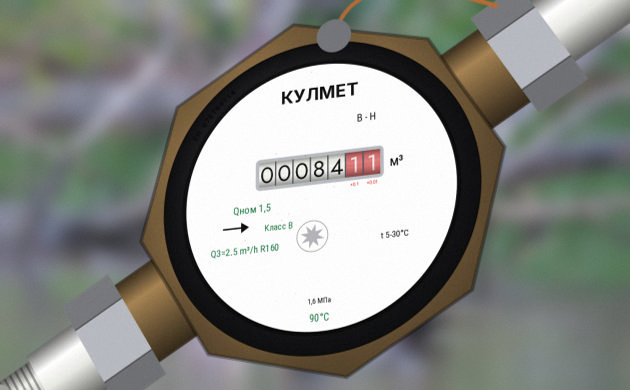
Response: 84.11 m³
